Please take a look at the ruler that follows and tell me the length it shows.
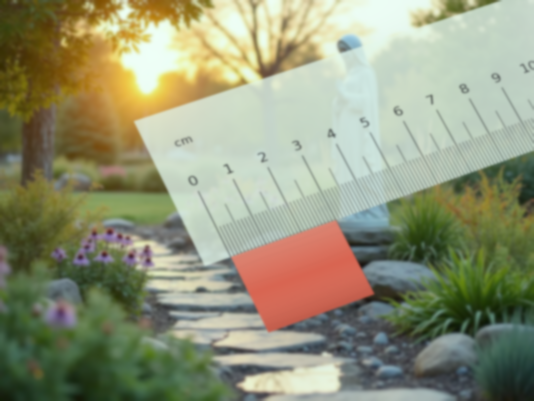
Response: 3 cm
